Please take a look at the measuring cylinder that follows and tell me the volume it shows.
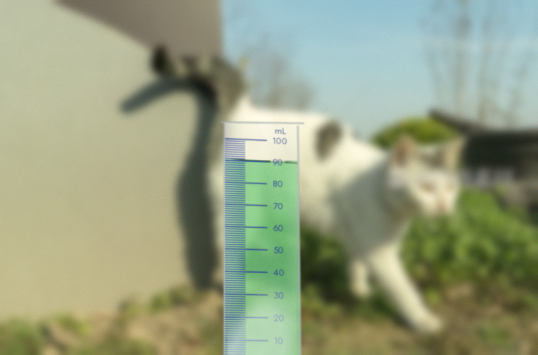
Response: 90 mL
